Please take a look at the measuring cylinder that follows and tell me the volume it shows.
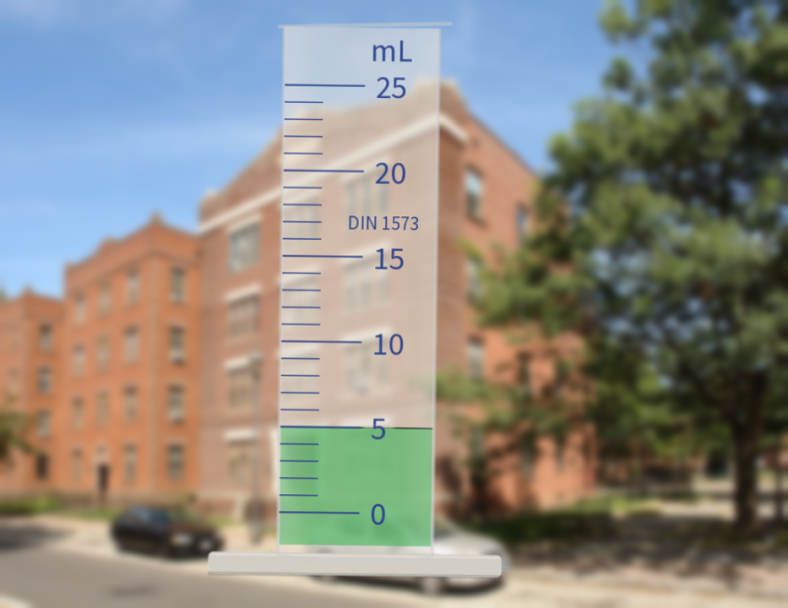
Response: 5 mL
